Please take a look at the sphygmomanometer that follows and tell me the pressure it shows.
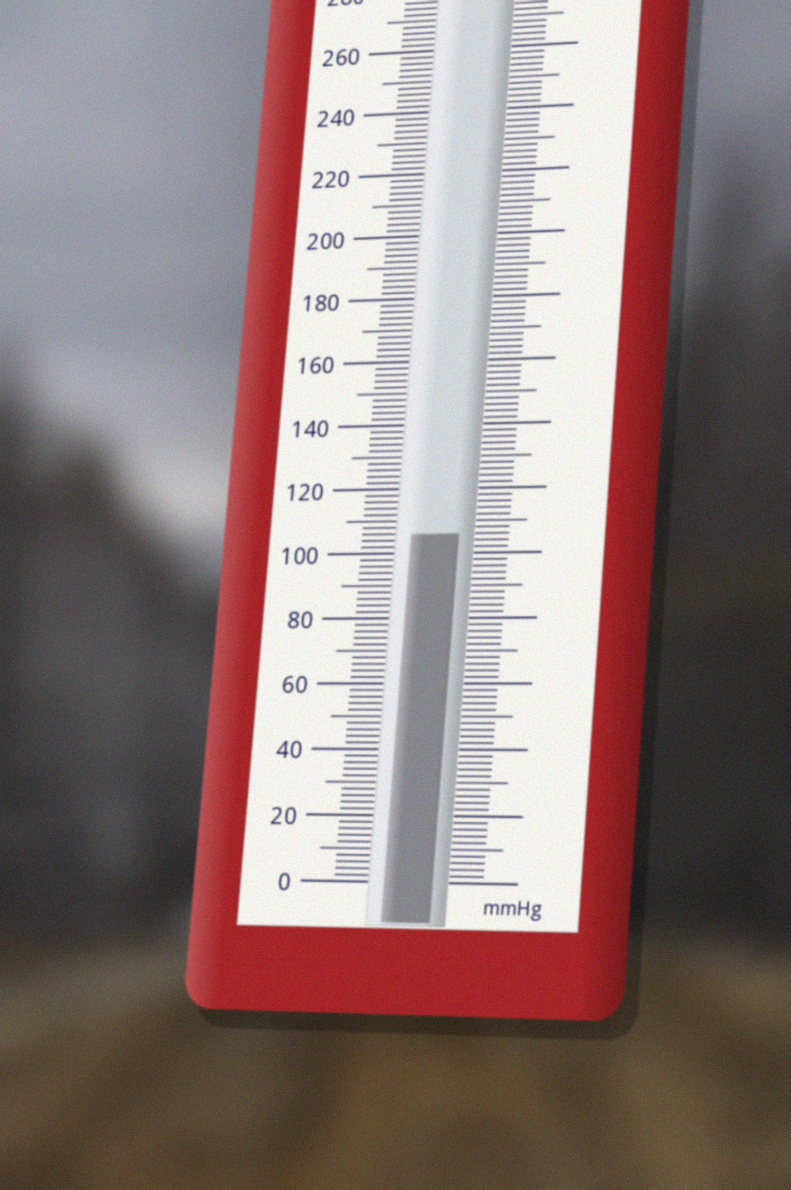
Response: 106 mmHg
